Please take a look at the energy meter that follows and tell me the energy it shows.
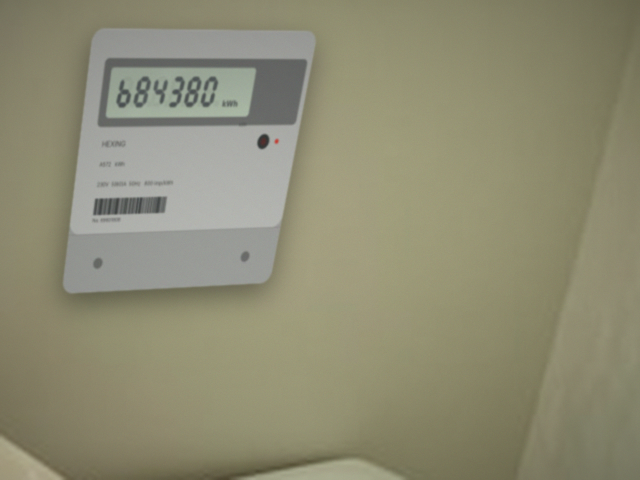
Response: 684380 kWh
